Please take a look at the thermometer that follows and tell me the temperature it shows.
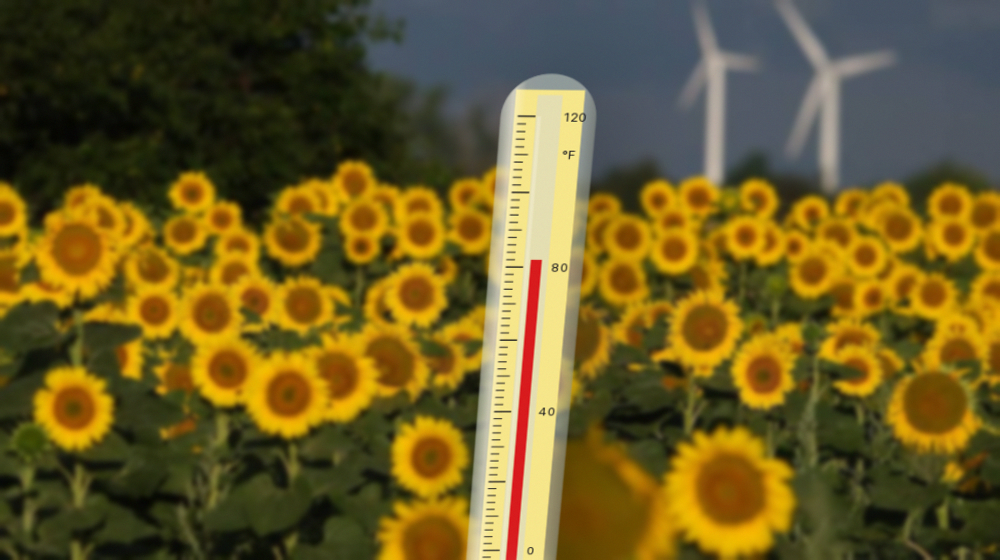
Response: 82 °F
